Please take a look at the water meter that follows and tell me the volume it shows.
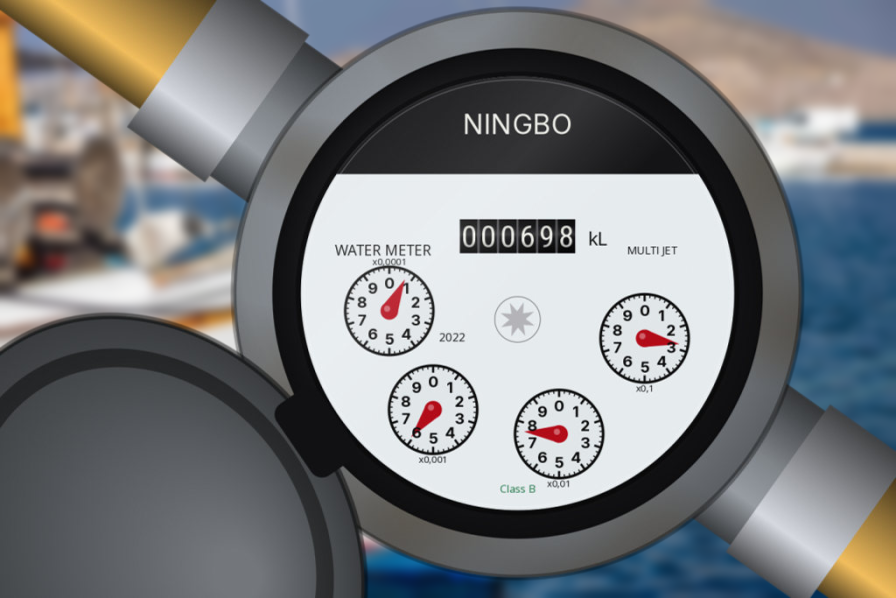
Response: 698.2760 kL
